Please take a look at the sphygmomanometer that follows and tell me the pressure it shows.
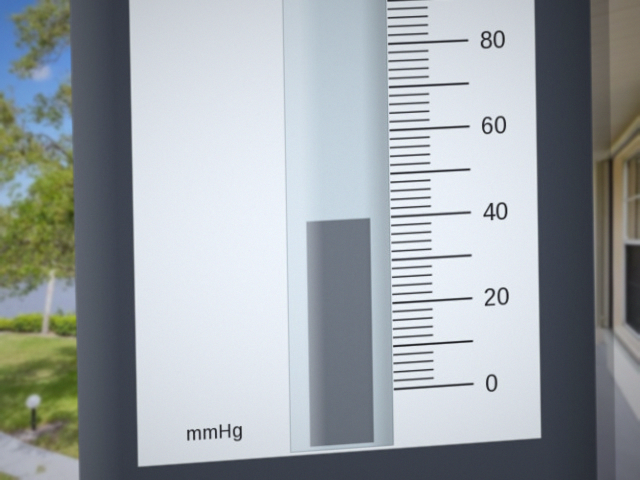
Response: 40 mmHg
